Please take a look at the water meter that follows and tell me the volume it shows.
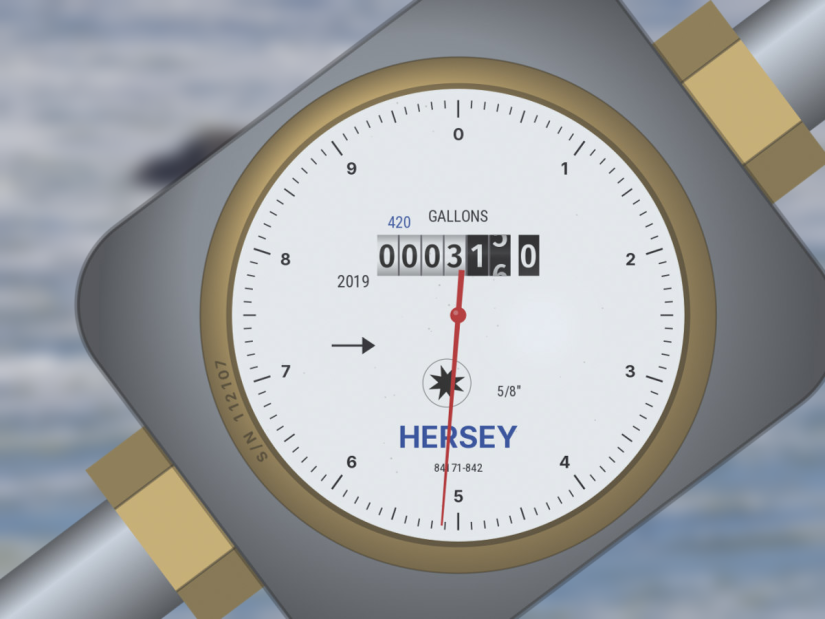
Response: 3155.1 gal
